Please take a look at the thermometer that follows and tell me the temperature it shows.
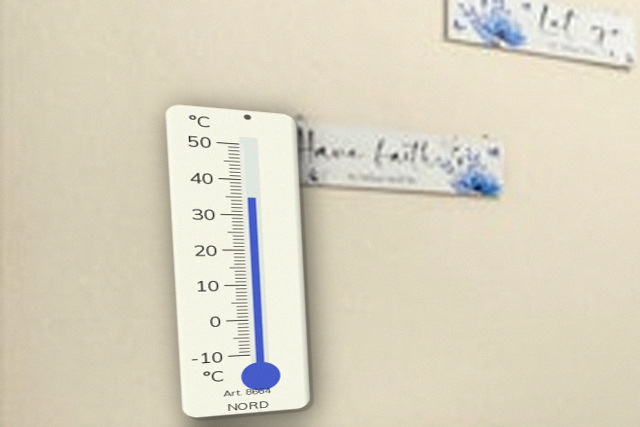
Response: 35 °C
